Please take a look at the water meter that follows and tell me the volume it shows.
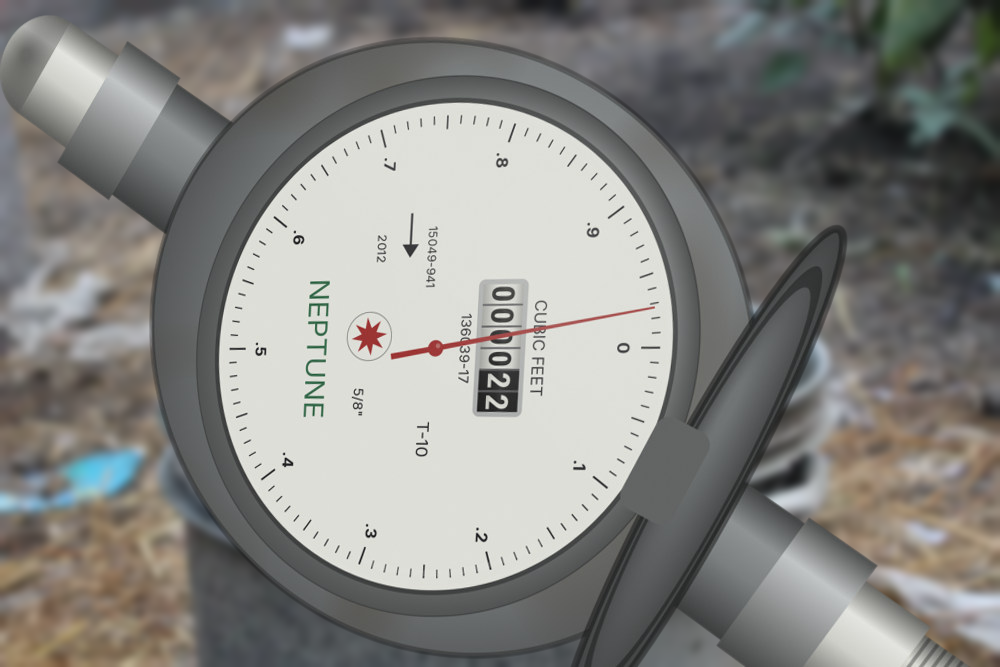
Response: 21.97 ft³
